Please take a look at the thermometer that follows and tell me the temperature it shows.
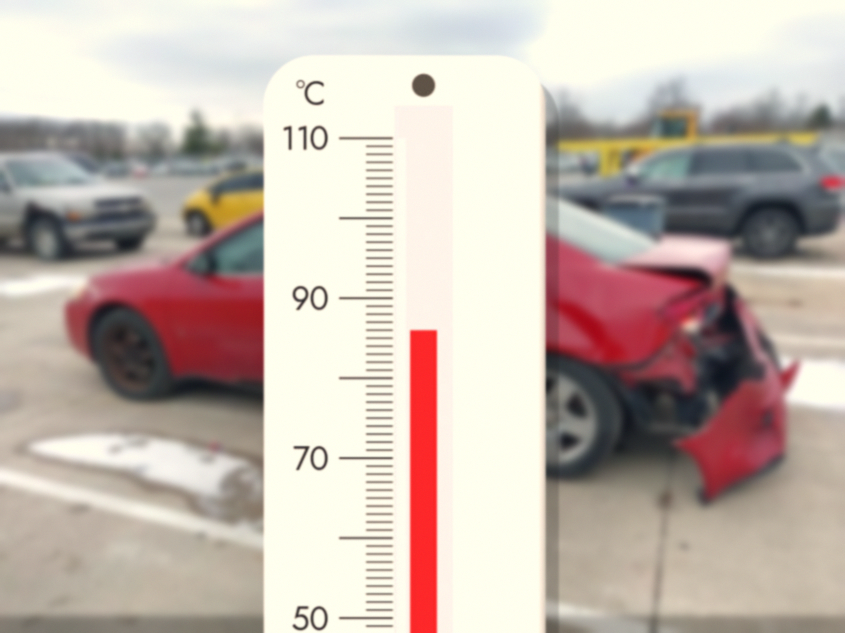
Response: 86 °C
